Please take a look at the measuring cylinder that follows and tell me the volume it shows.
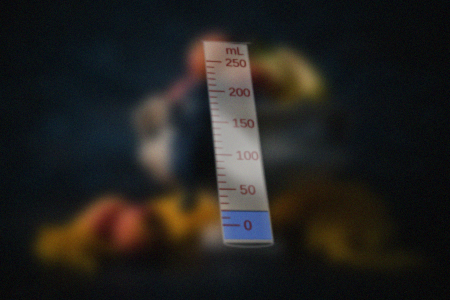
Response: 20 mL
